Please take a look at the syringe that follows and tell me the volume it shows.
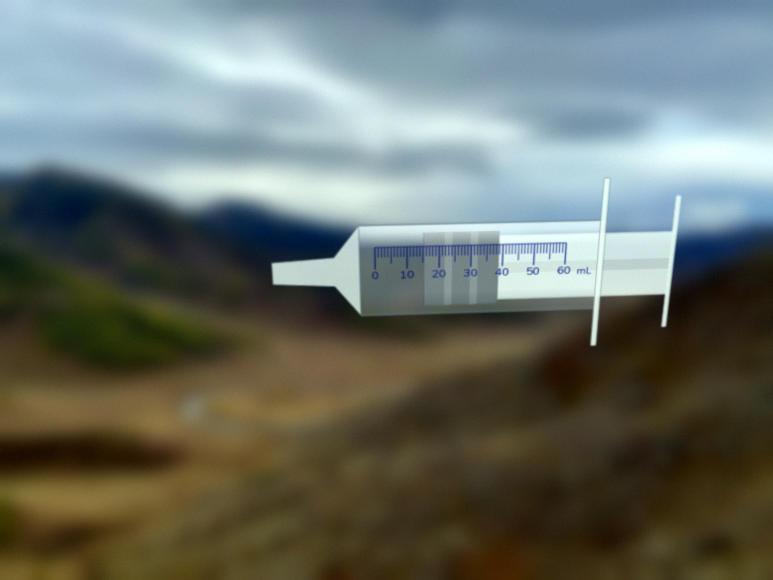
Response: 15 mL
